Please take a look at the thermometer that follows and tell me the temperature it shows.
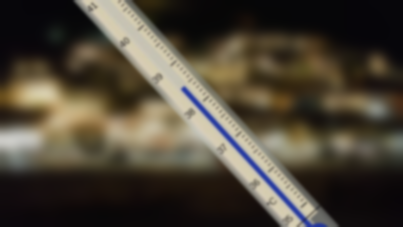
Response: 38.5 °C
